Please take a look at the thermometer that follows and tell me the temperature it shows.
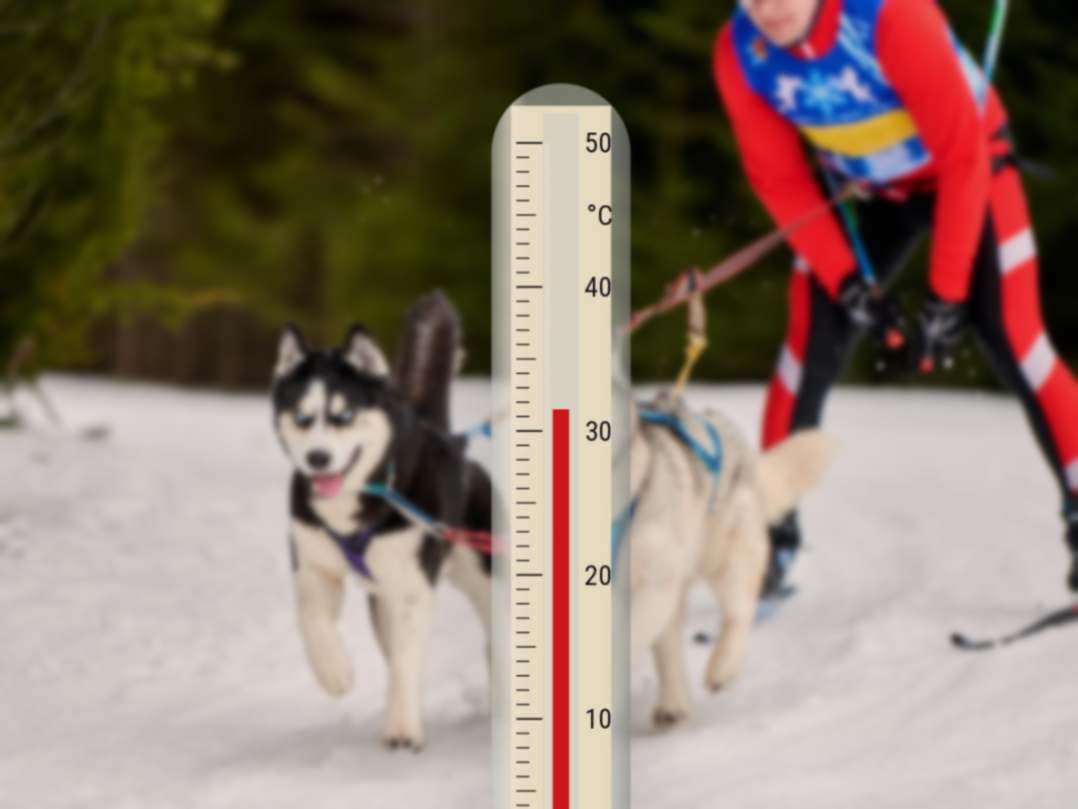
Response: 31.5 °C
